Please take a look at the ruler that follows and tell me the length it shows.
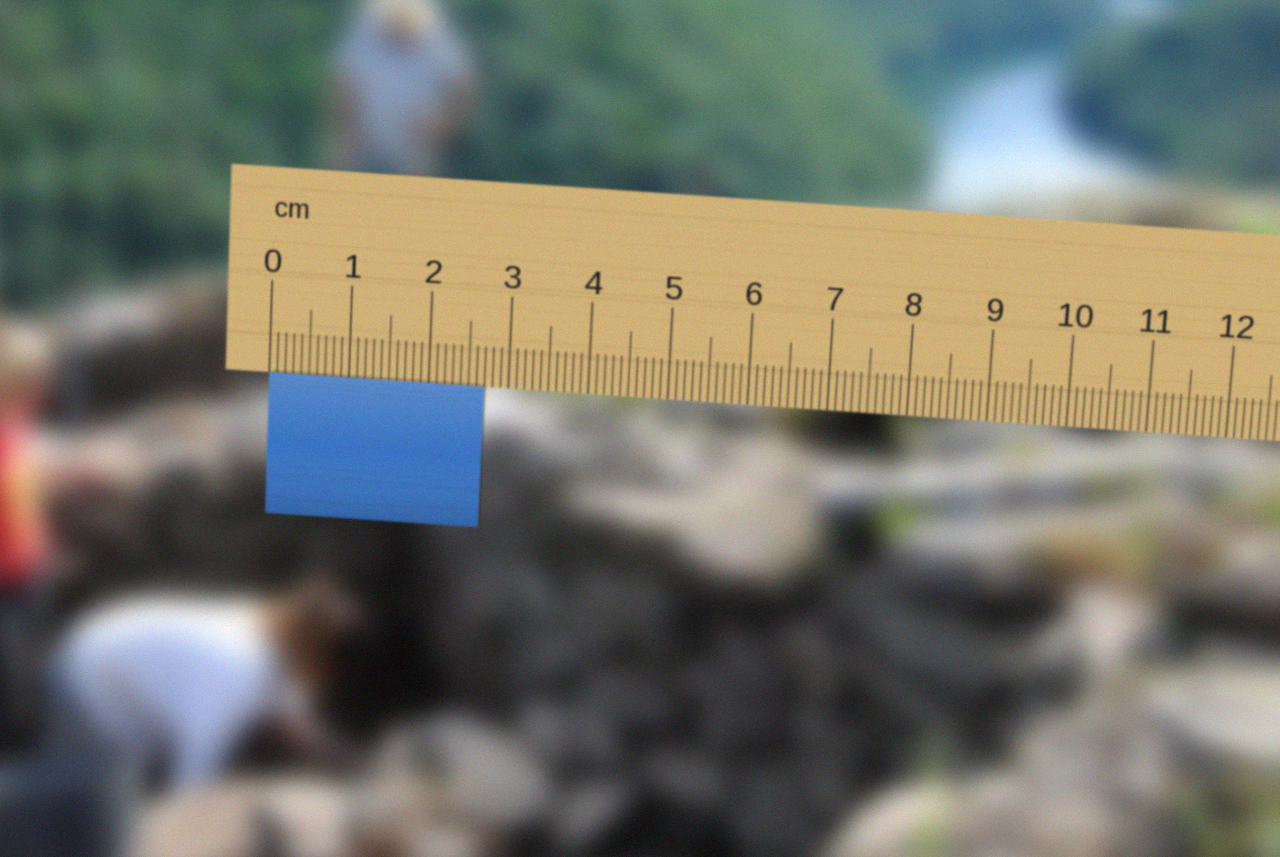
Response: 2.7 cm
